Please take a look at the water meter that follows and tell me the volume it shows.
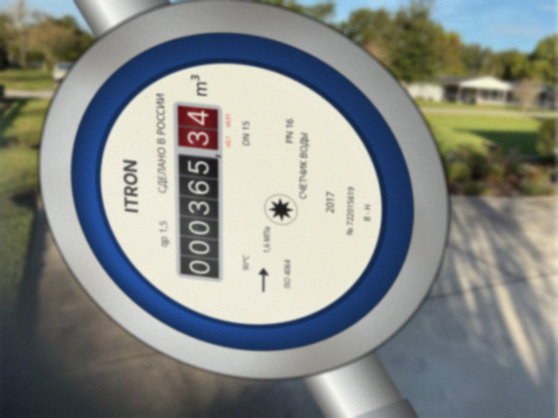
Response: 365.34 m³
